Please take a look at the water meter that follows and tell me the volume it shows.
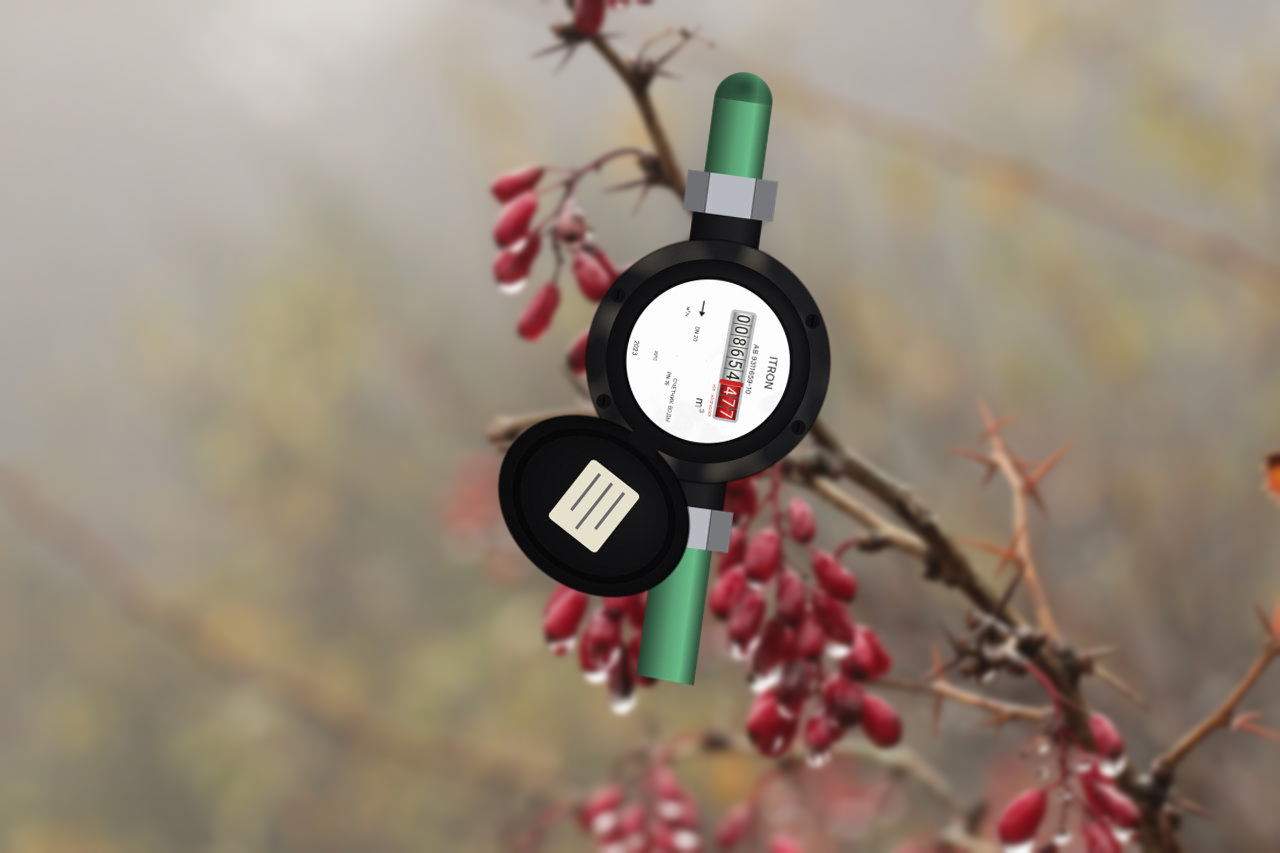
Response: 8654.477 m³
